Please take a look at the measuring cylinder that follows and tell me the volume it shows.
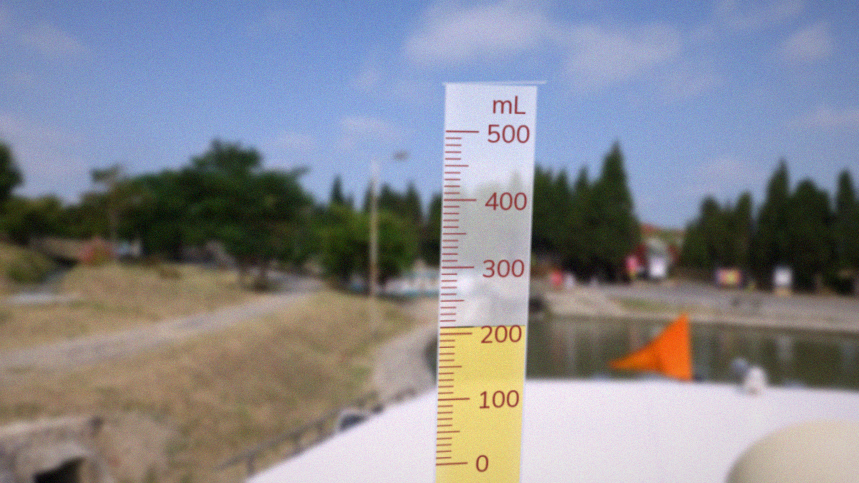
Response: 210 mL
